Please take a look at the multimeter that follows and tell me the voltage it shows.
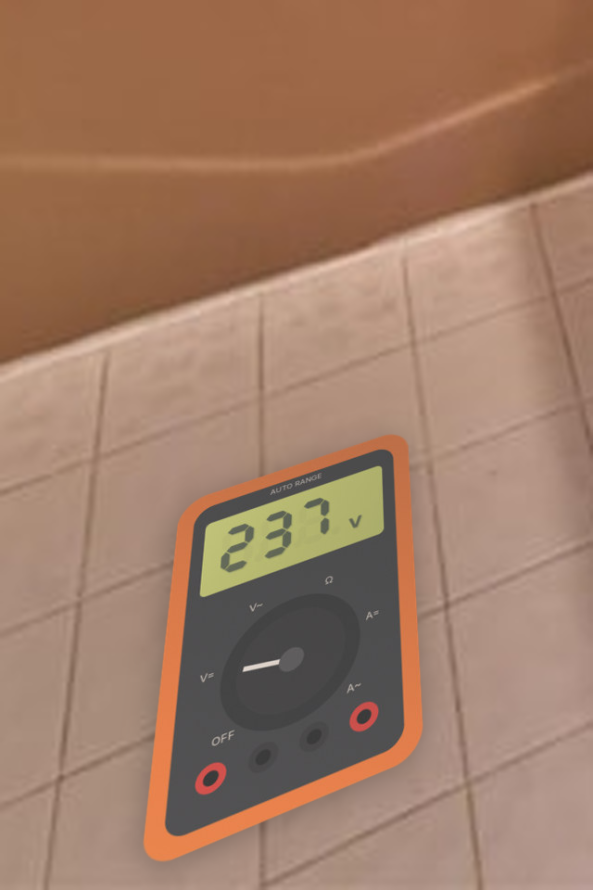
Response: 237 V
